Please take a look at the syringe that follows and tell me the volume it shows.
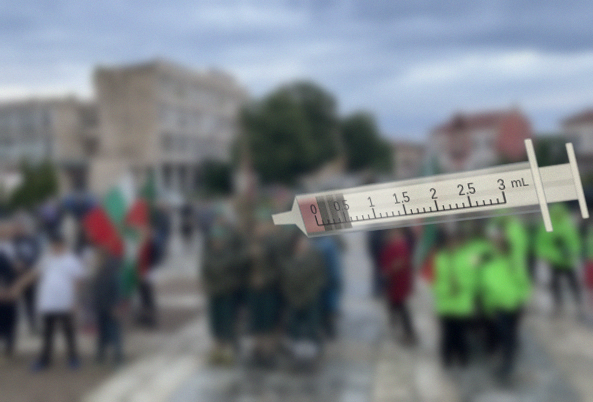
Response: 0.1 mL
